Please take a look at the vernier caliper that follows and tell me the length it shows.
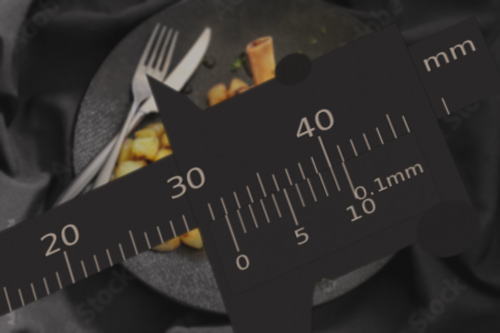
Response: 31.9 mm
